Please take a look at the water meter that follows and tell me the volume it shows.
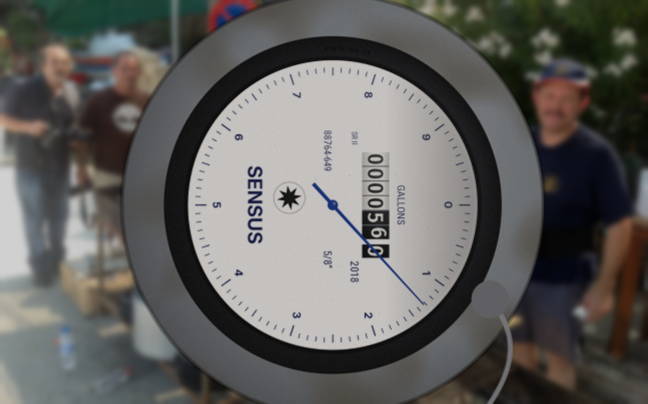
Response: 561.3 gal
